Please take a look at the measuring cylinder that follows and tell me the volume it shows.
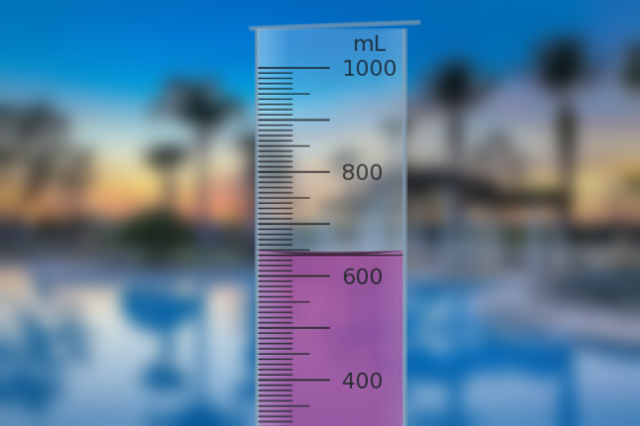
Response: 640 mL
